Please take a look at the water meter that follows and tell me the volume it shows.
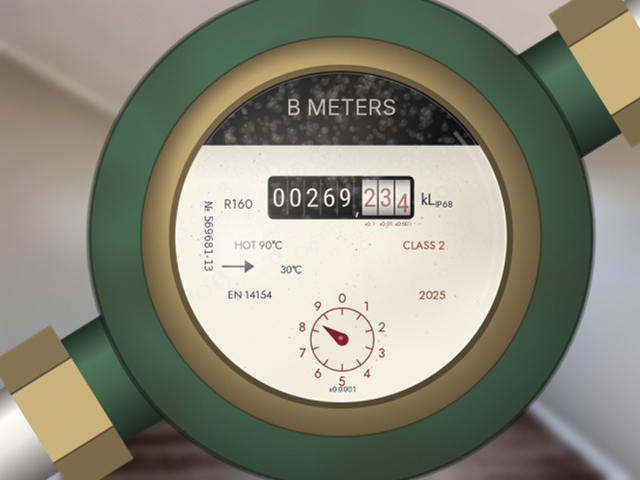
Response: 269.2338 kL
